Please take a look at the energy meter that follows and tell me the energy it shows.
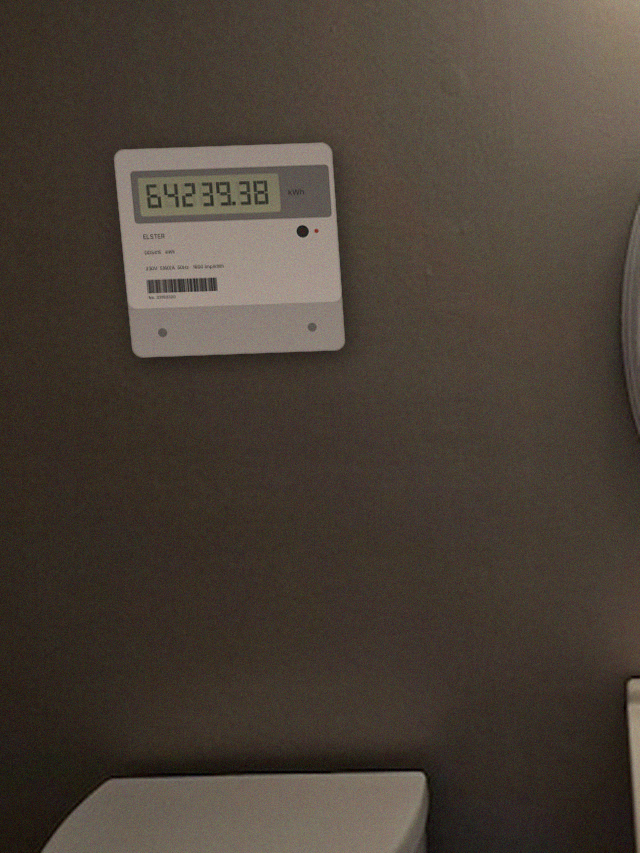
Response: 64239.38 kWh
